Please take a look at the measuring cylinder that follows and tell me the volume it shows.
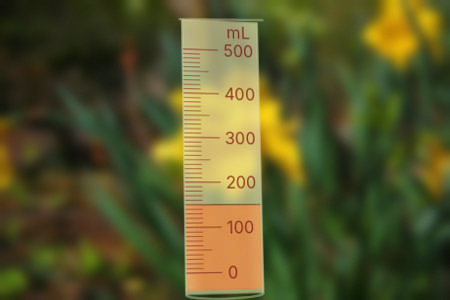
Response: 150 mL
